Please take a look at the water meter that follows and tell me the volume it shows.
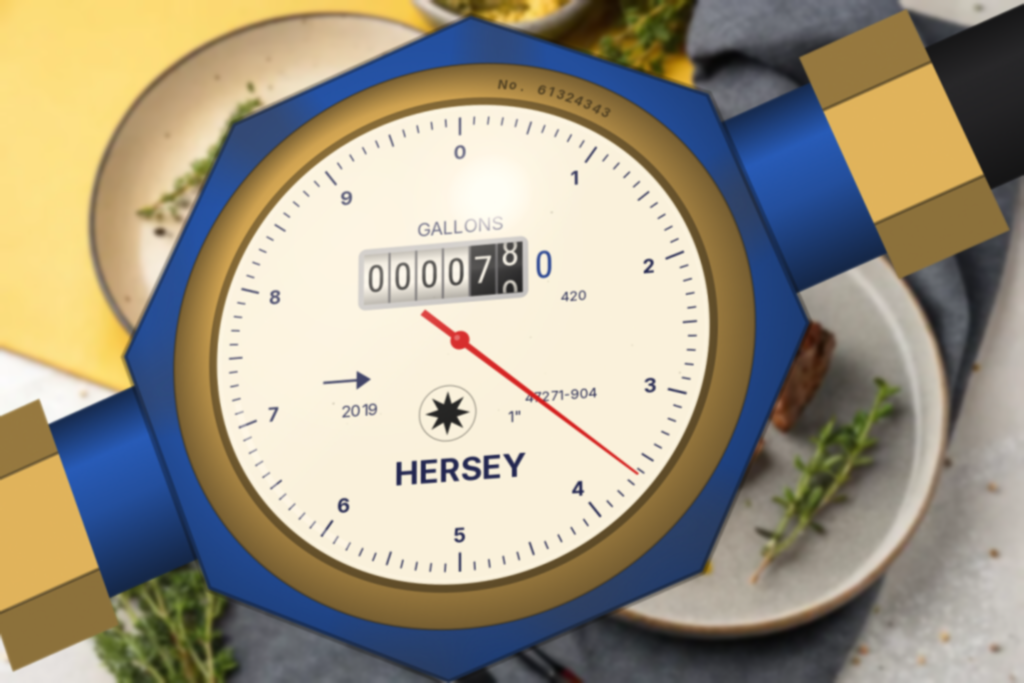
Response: 783.6 gal
